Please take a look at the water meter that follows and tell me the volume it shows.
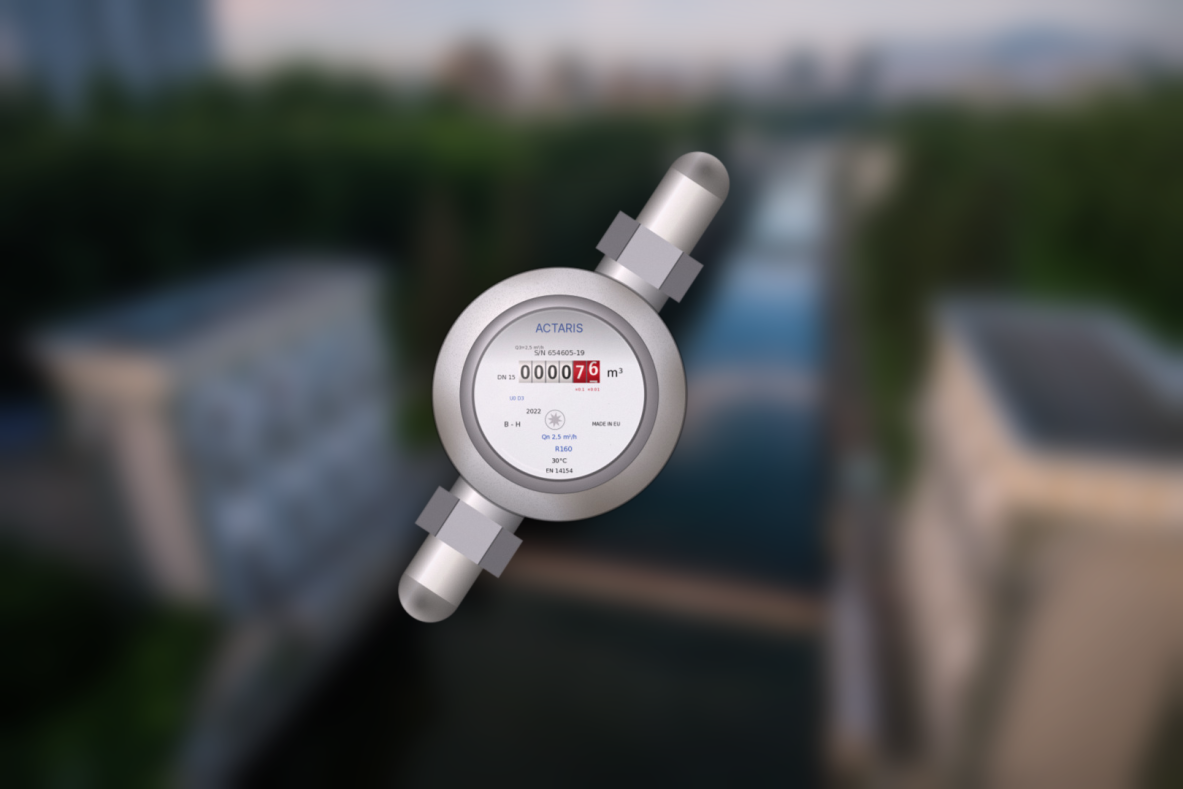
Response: 0.76 m³
